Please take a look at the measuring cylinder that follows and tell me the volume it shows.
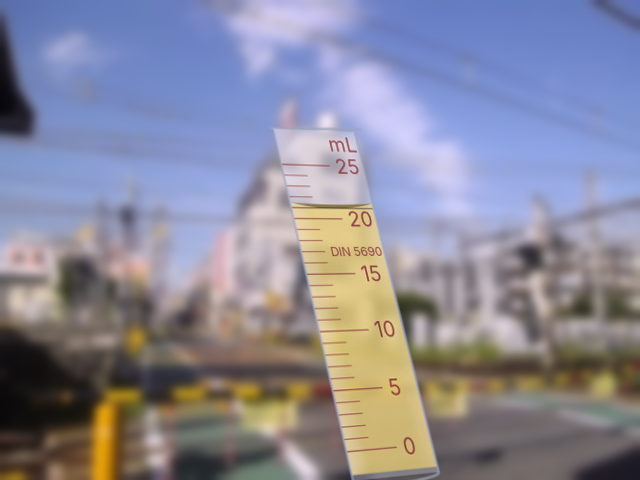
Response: 21 mL
